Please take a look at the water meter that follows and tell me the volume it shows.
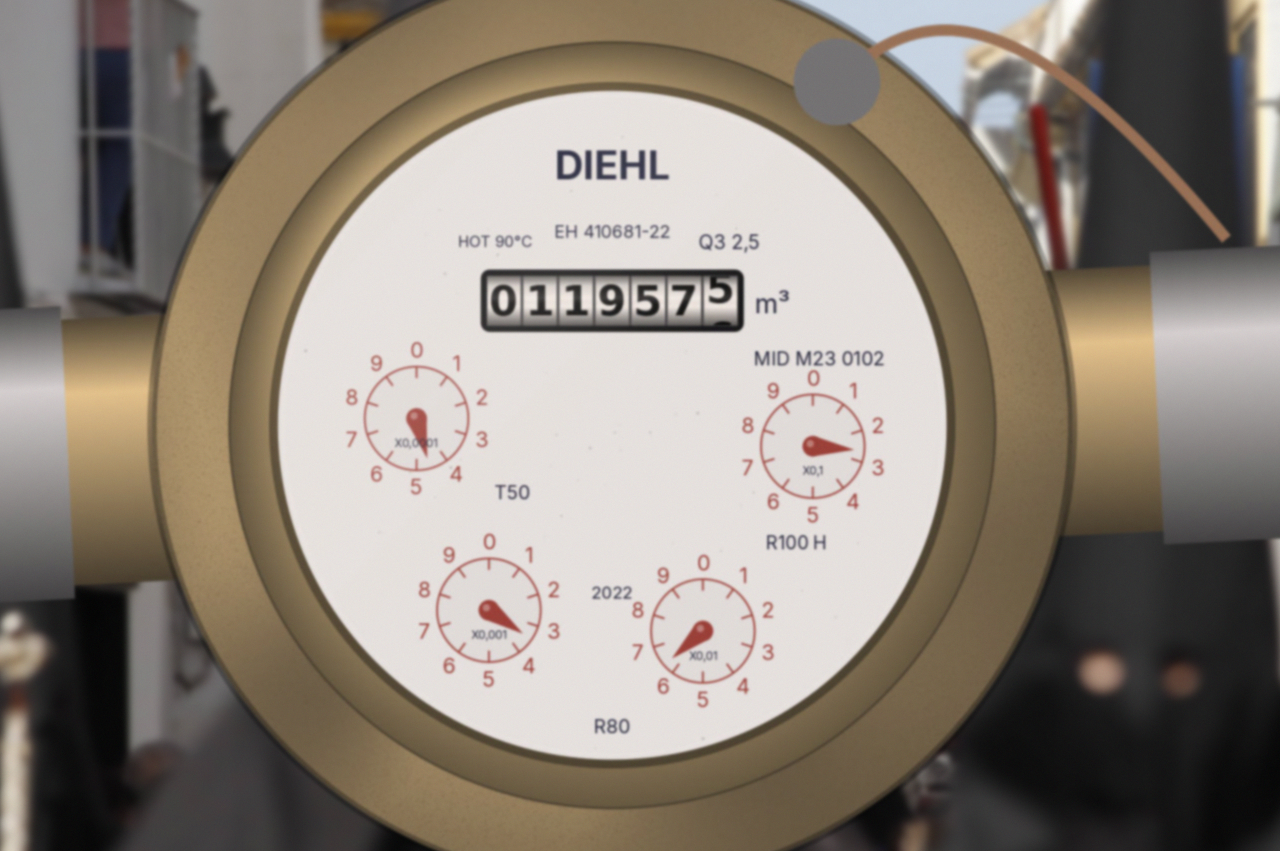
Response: 119575.2634 m³
